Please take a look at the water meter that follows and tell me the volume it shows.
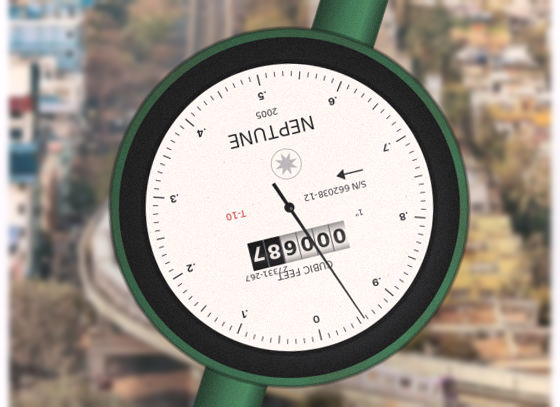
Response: 686.94 ft³
